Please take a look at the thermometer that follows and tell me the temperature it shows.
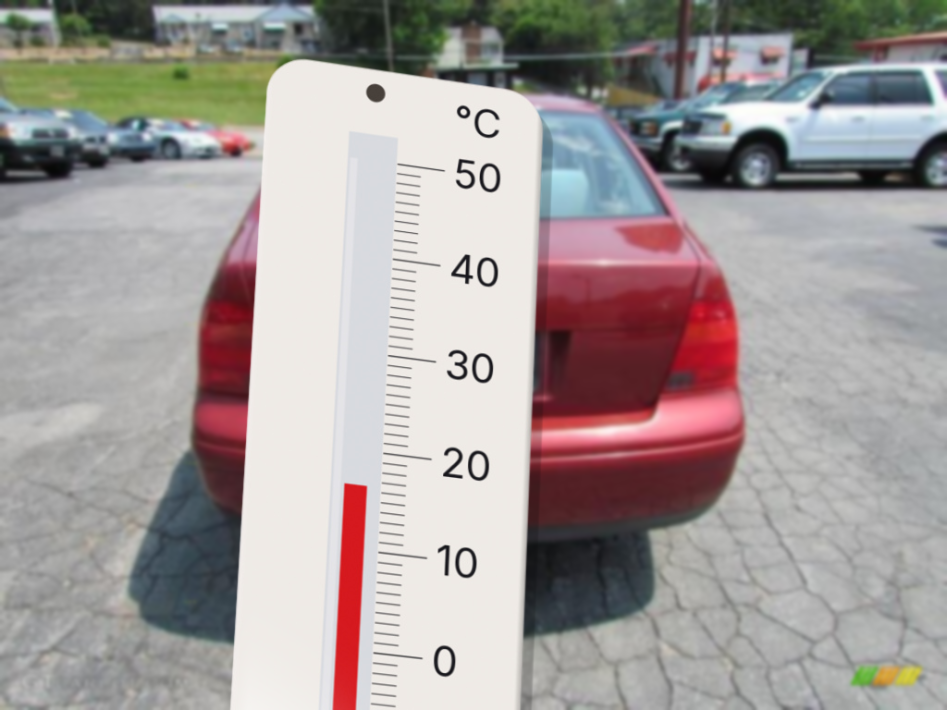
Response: 16.5 °C
